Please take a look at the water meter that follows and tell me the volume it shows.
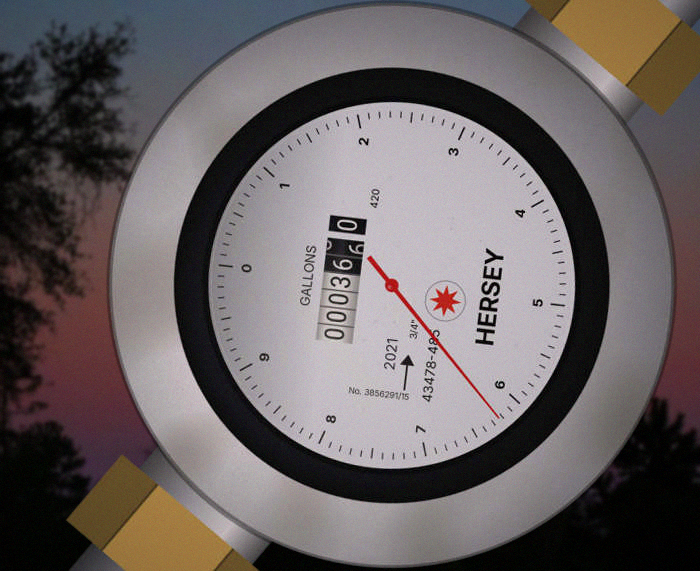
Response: 3656.2 gal
